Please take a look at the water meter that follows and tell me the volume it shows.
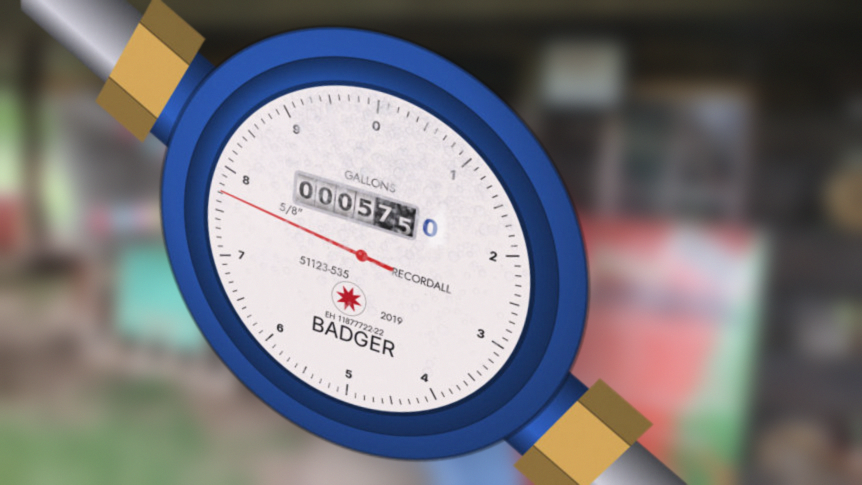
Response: 5747.7 gal
